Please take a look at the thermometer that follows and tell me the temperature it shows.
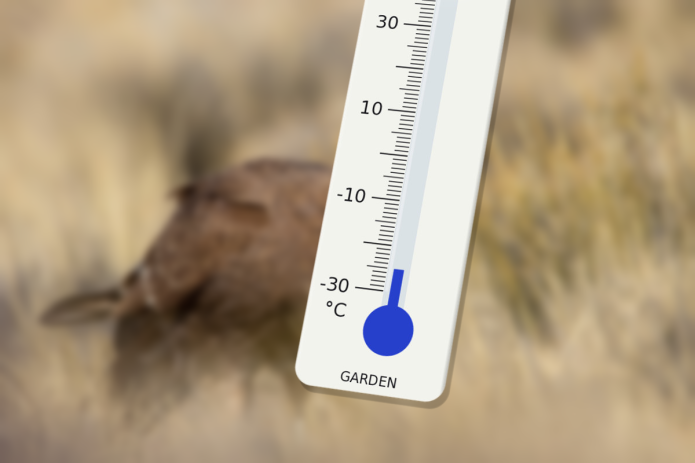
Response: -25 °C
